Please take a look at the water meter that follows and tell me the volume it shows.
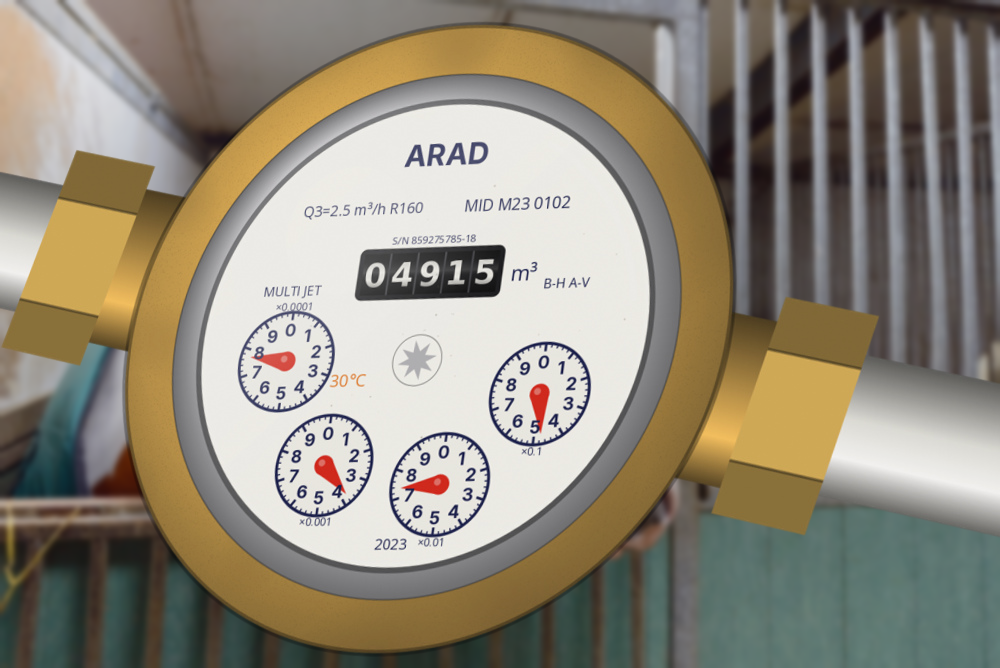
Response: 4915.4737 m³
